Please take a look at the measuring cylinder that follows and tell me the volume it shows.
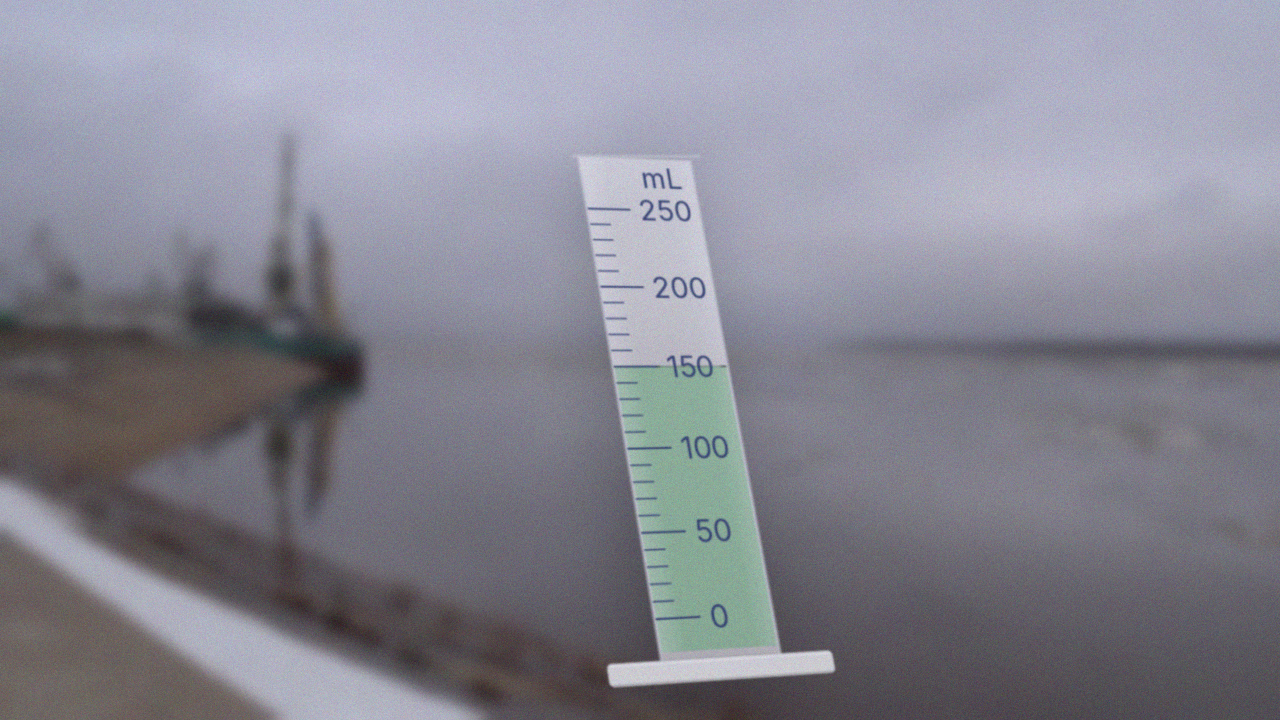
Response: 150 mL
